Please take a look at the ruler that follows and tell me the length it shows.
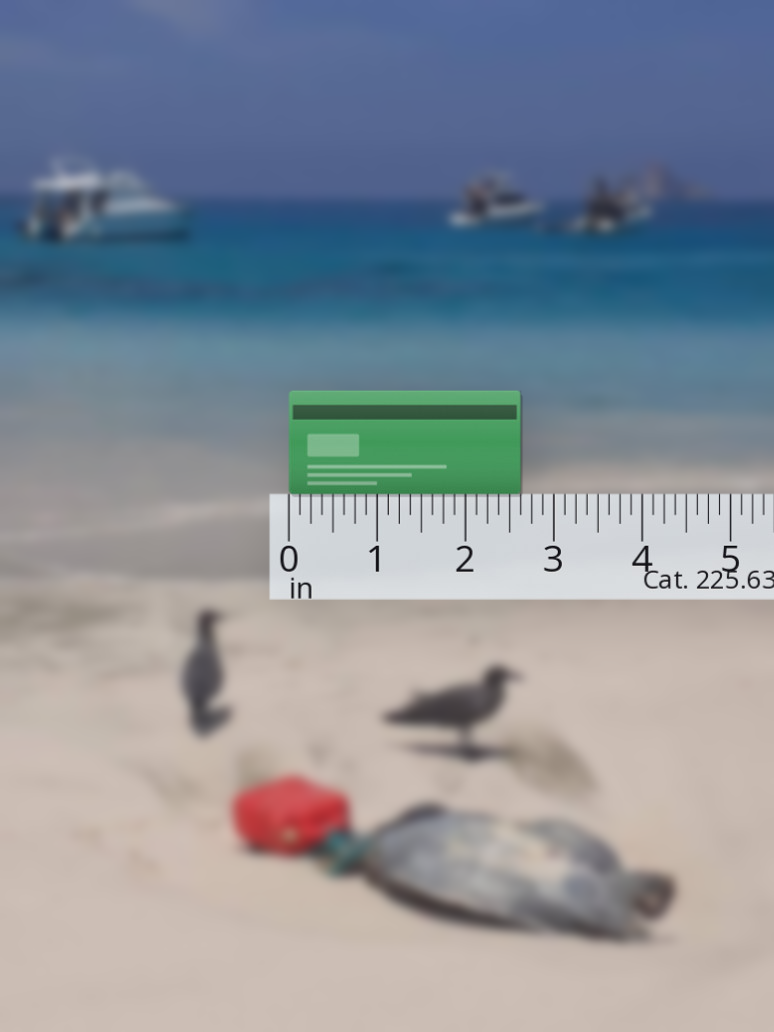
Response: 2.625 in
